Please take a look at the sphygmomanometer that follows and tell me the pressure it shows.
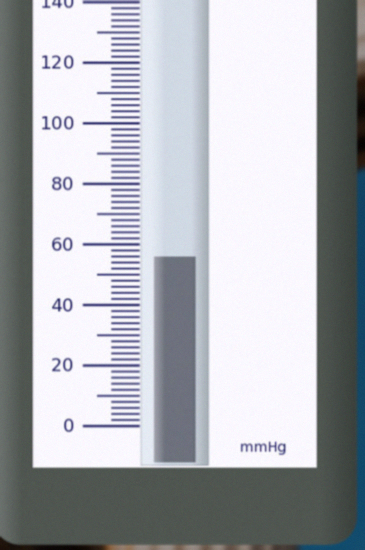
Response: 56 mmHg
